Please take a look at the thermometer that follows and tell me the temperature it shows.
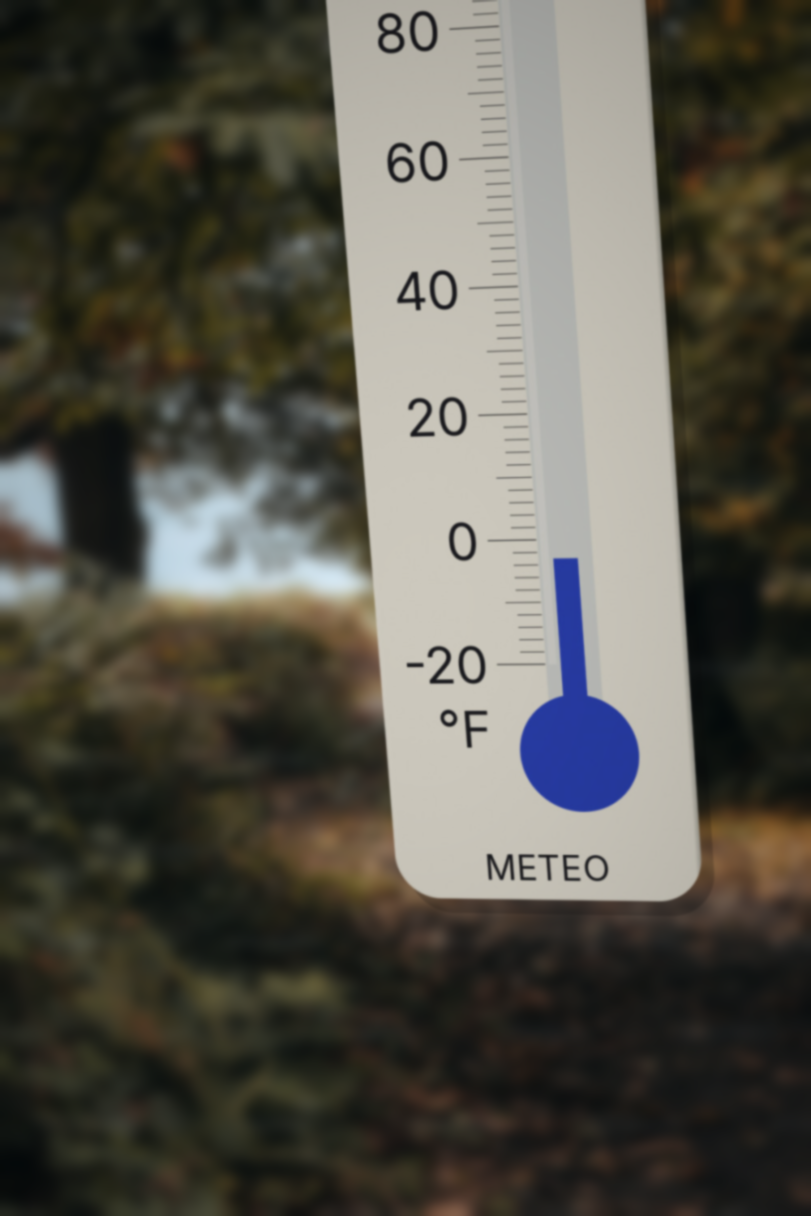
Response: -3 °F
